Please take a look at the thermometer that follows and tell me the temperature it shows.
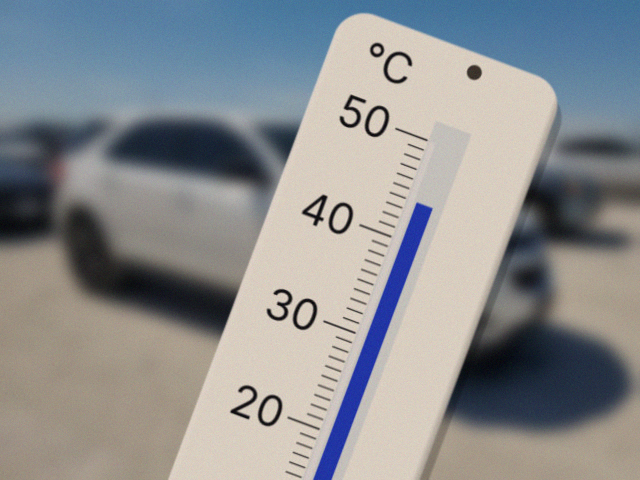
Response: 44 °C
